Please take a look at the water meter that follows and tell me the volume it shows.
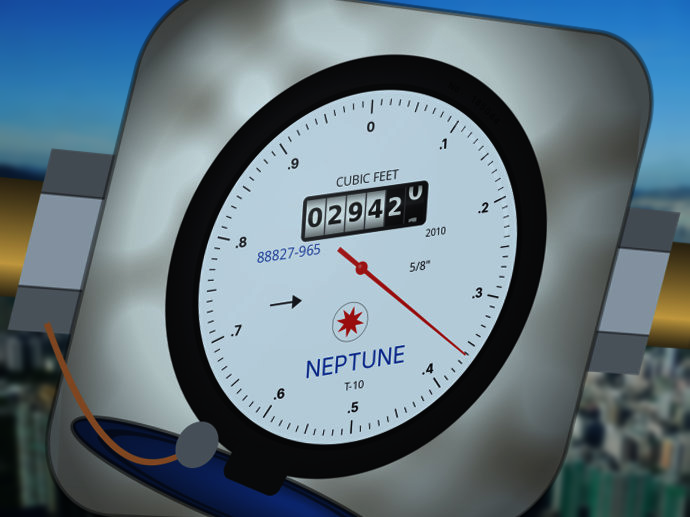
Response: 29420.36 ft³
